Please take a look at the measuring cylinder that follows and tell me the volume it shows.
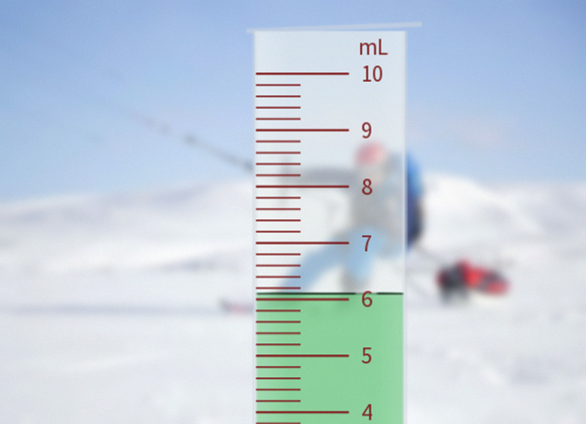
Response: 6.1 mL
